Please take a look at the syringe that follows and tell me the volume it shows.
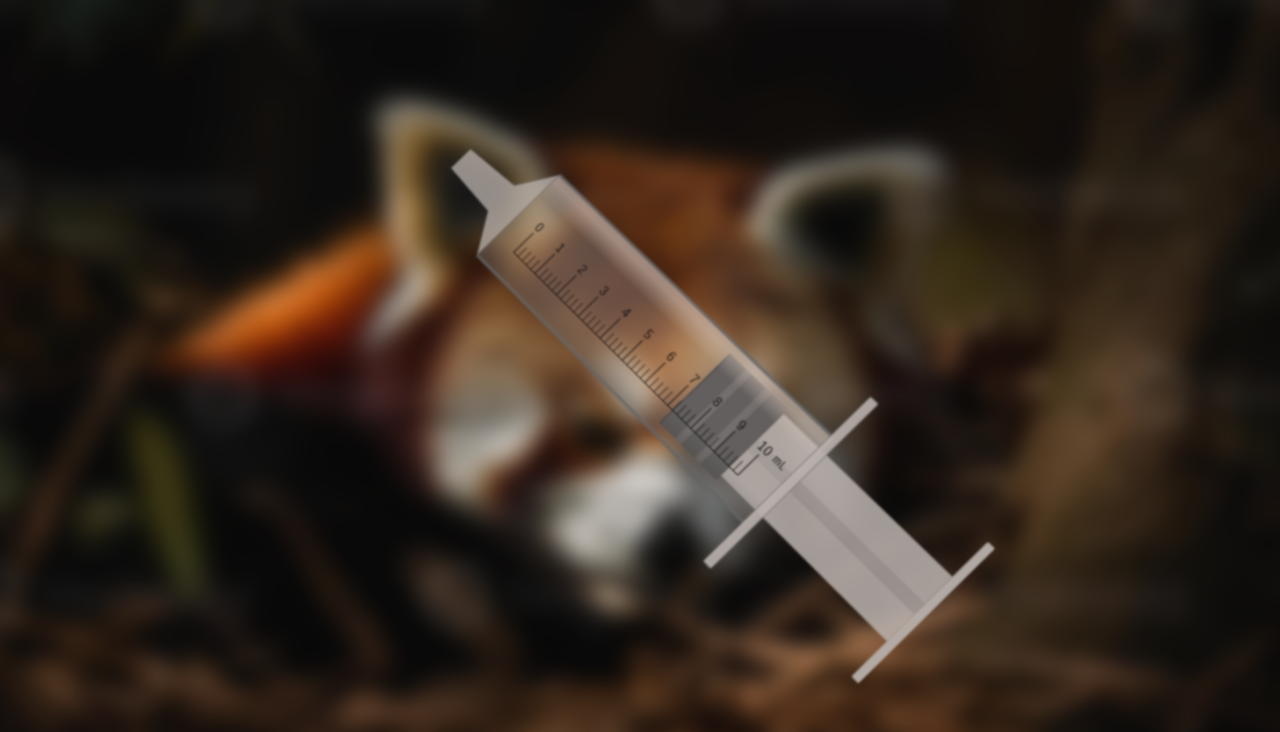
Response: 7.2 mL
